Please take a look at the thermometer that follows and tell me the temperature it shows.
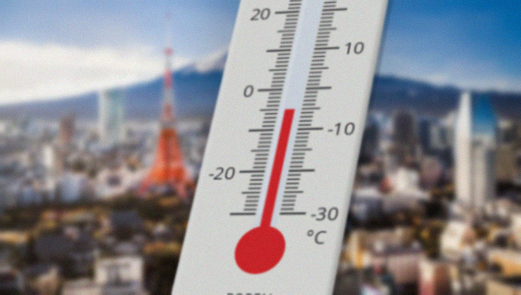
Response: -5 °C
